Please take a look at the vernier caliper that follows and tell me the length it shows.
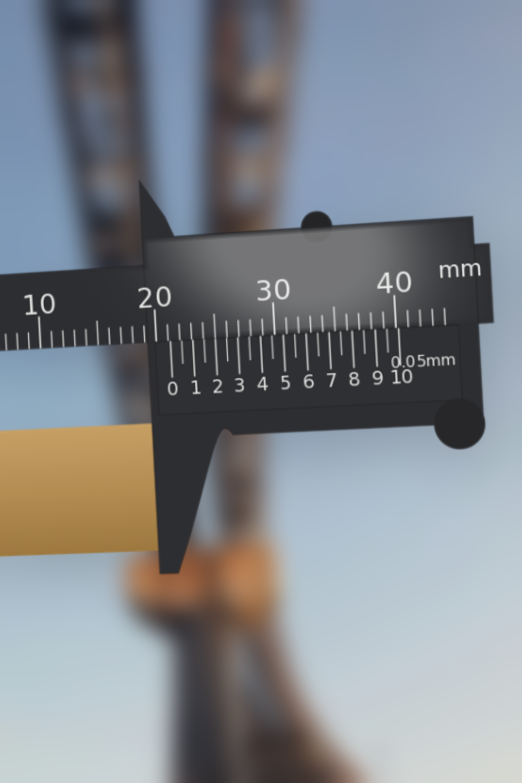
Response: 21.2 mm
